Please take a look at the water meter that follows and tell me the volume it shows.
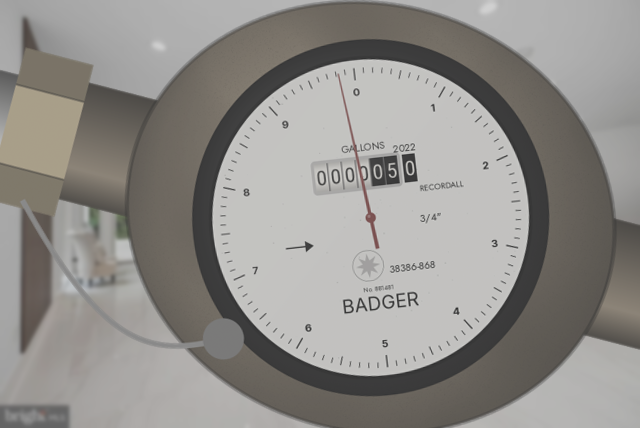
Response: 49.8 gal
